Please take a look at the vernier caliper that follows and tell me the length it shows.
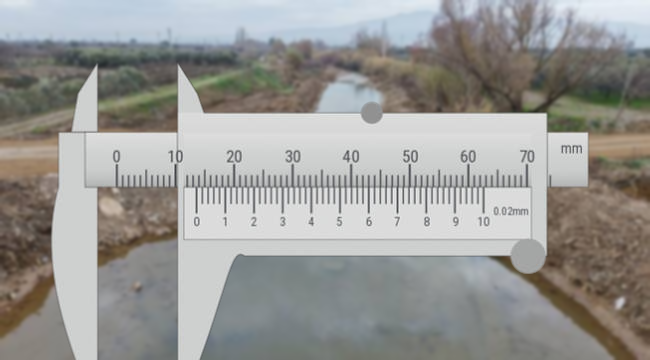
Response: 13.6 mm
